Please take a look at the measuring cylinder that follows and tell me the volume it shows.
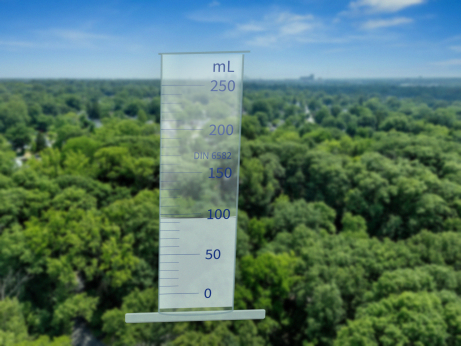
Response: 95 mL
